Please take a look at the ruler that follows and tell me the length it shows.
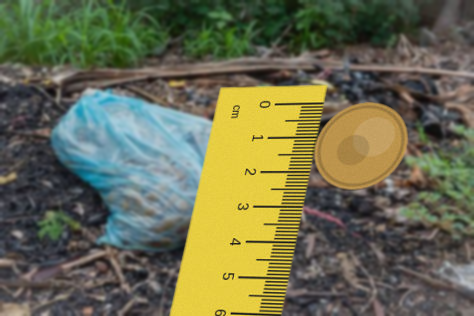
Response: 2.5 cm
